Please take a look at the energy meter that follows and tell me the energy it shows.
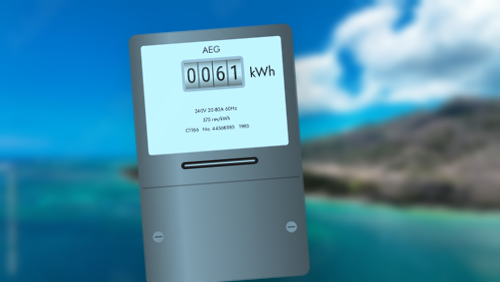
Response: 61 kWh
